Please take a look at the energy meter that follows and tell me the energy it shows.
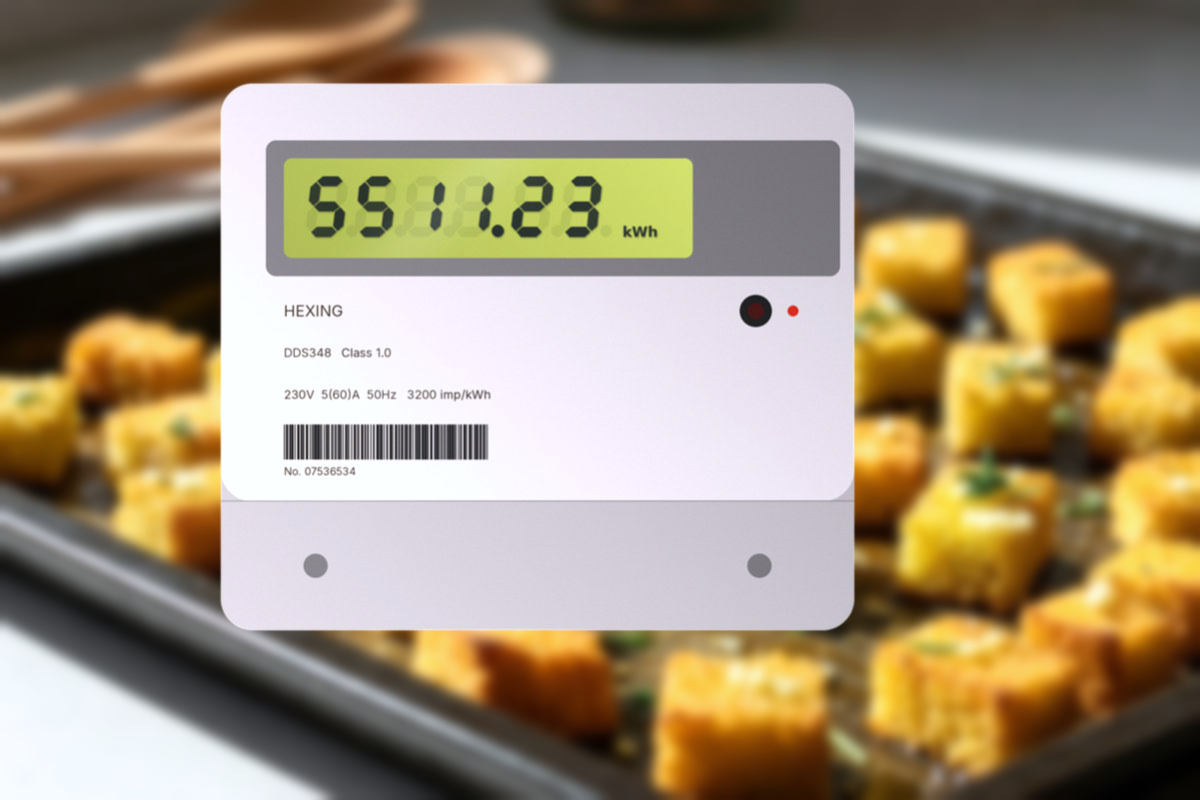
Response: 5511.23 kWh
